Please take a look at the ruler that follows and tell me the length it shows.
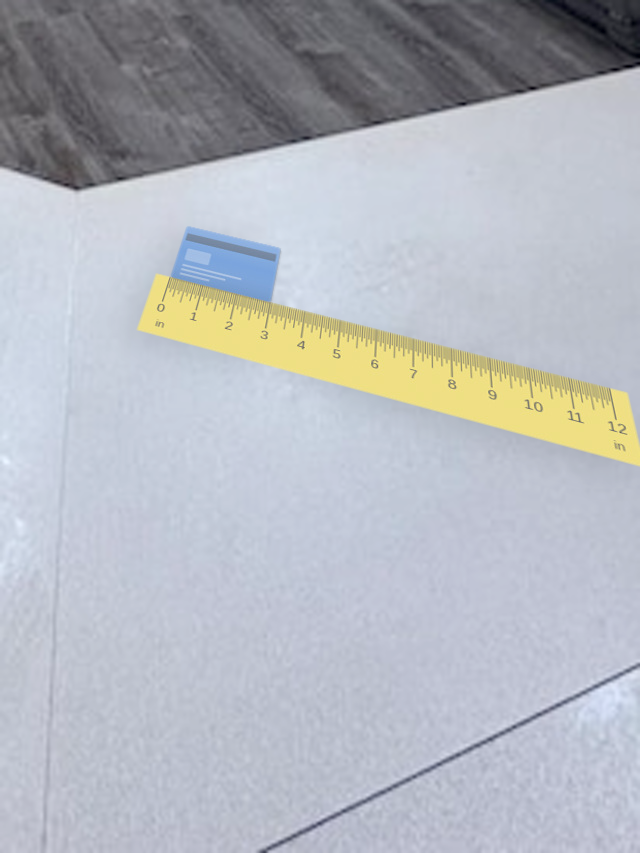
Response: 3 in
